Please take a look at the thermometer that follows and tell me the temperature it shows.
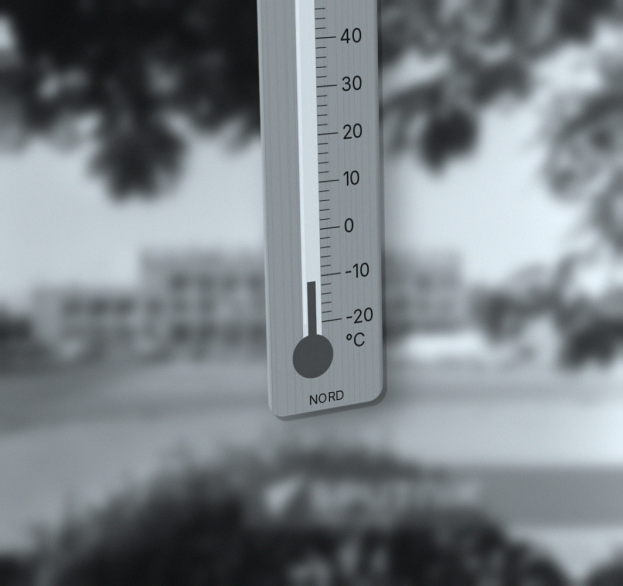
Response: -11 °C
